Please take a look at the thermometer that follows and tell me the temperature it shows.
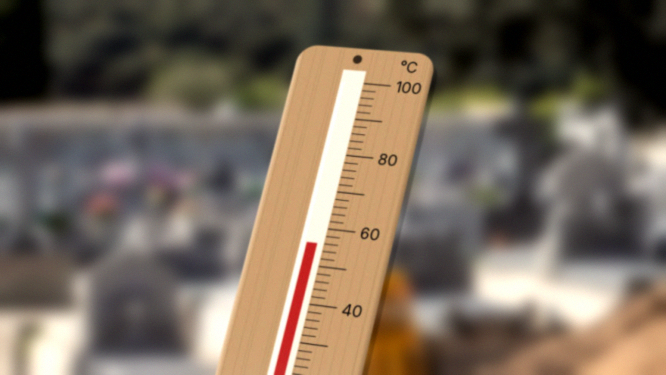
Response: 56 °C
